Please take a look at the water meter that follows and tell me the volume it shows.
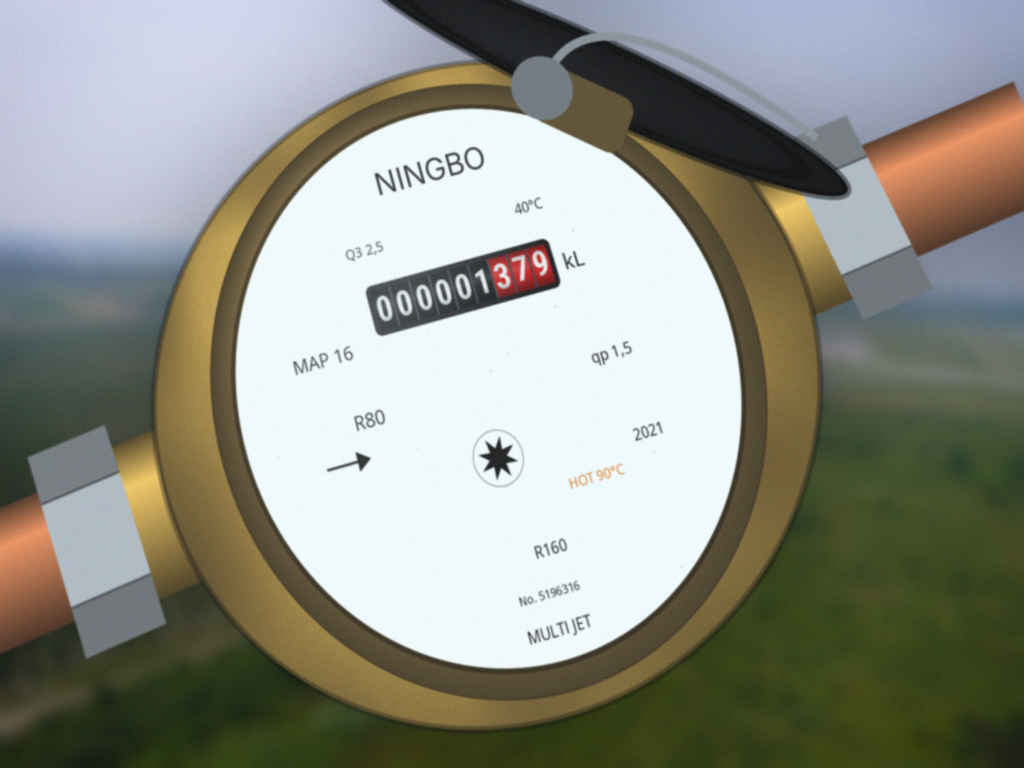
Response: 1.379 kL
